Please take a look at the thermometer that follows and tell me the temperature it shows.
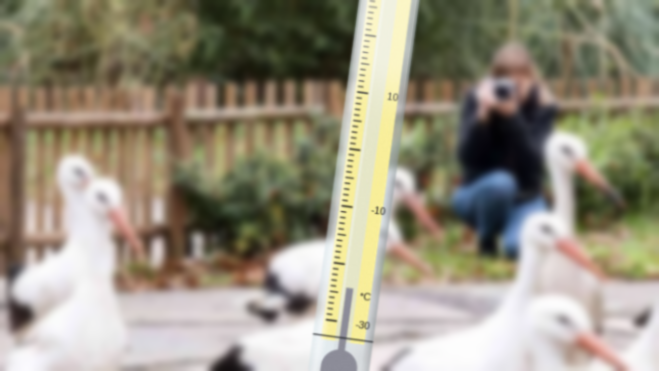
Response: -24 °C
